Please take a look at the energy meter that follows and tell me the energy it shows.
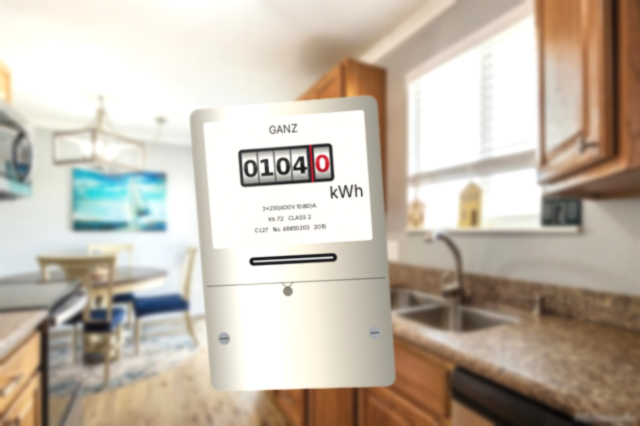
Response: 104.0 kWh
